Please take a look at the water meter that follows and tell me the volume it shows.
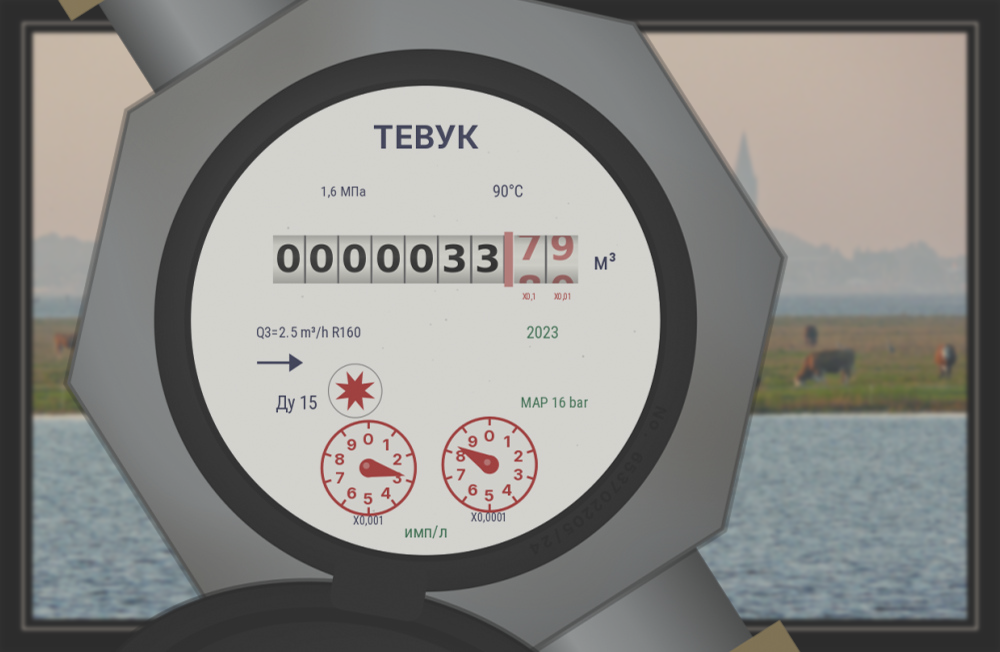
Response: 33.7928 m³
